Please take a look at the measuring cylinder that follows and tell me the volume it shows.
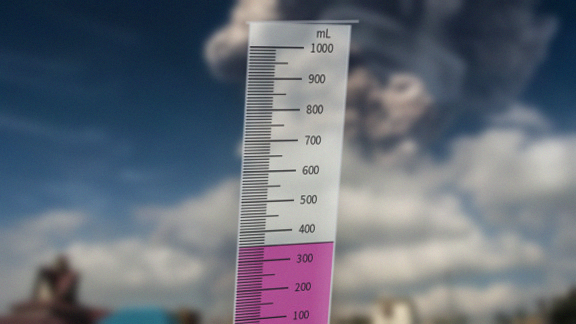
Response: 350 mL
